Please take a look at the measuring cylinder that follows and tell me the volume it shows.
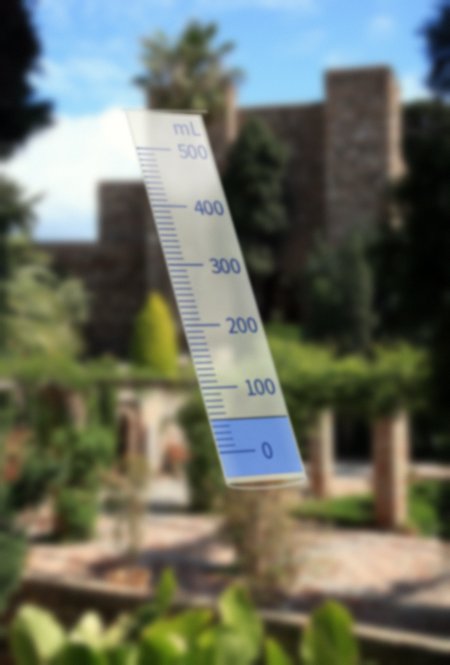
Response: 50 mL
